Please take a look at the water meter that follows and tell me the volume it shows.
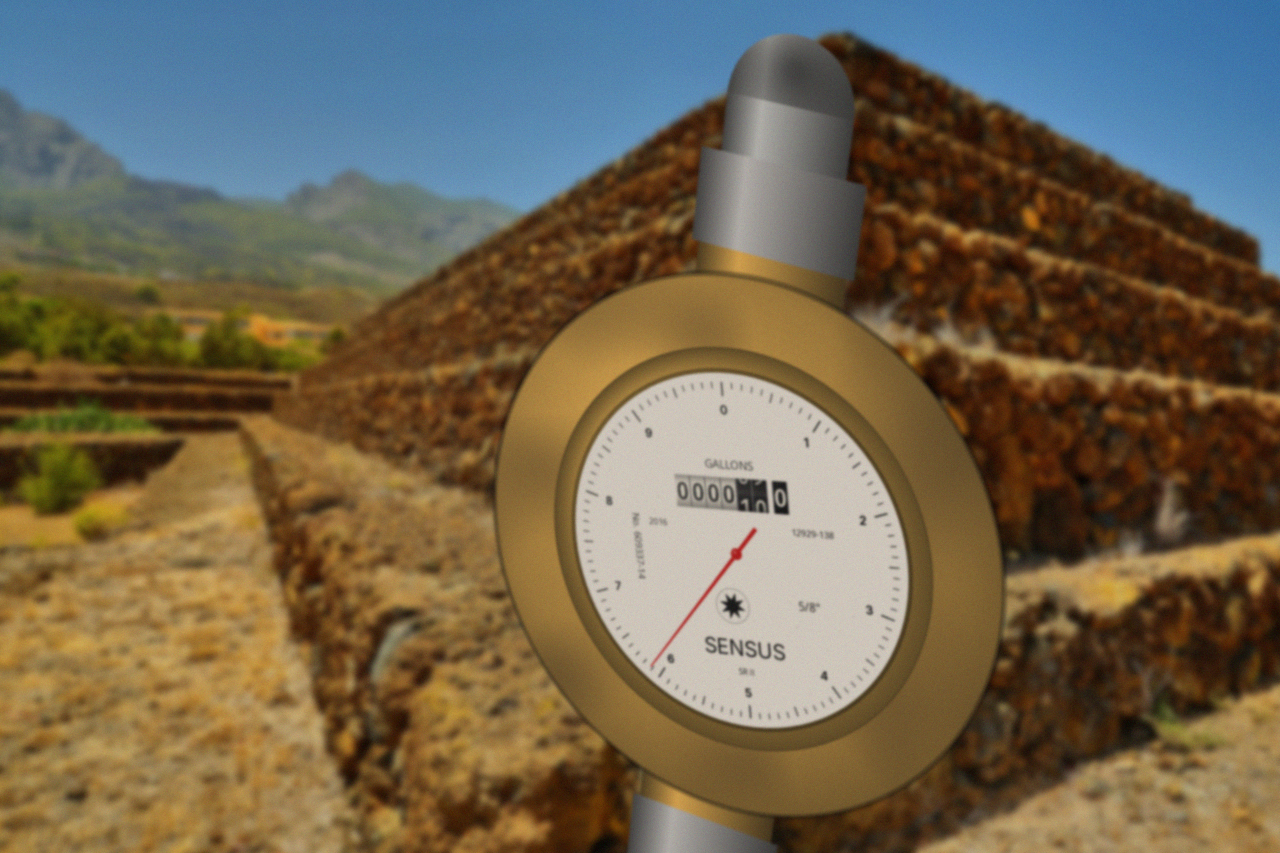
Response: 96.1 gal
